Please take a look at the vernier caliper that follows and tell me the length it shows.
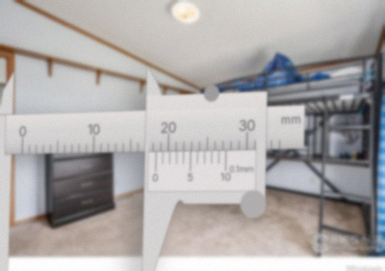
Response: 18.4 mm
